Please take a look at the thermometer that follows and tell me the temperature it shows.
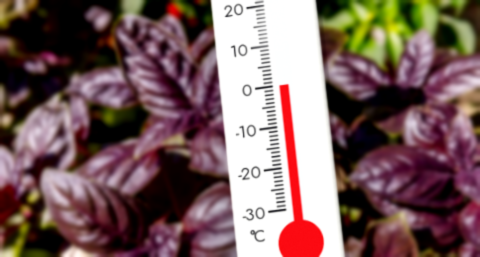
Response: 0 °C
